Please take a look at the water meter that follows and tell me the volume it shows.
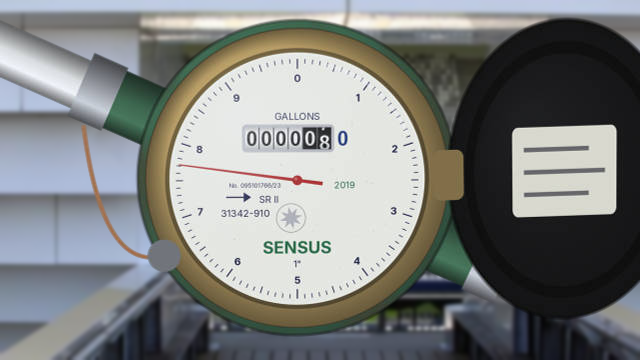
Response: 77.7 gal
